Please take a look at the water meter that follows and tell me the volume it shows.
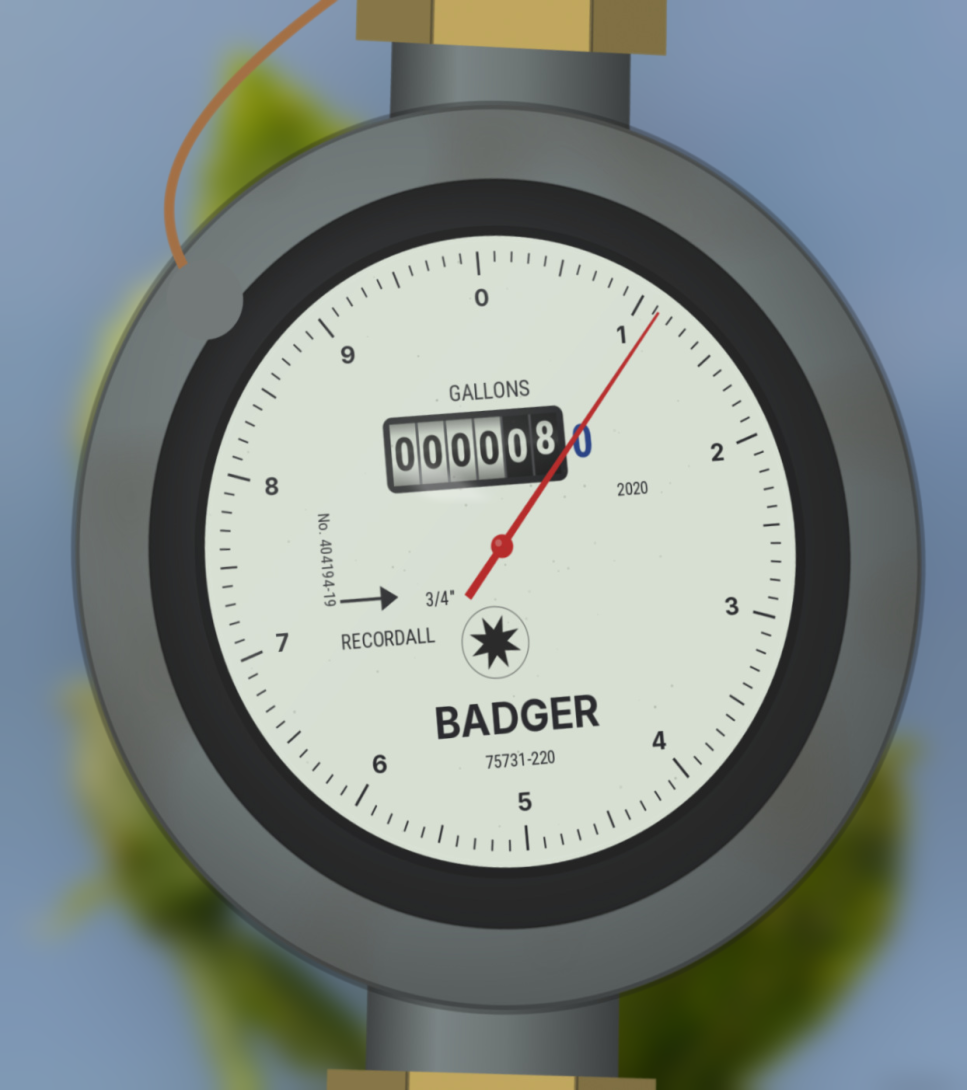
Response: 81.1 gal
